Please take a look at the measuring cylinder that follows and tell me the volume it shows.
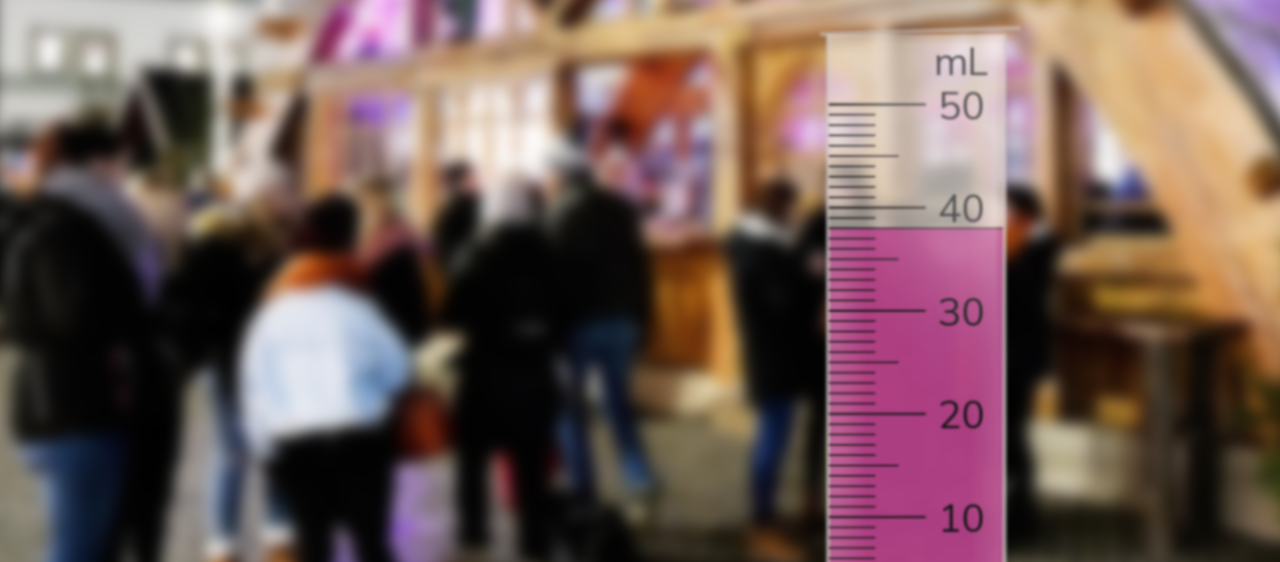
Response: 38 mL
